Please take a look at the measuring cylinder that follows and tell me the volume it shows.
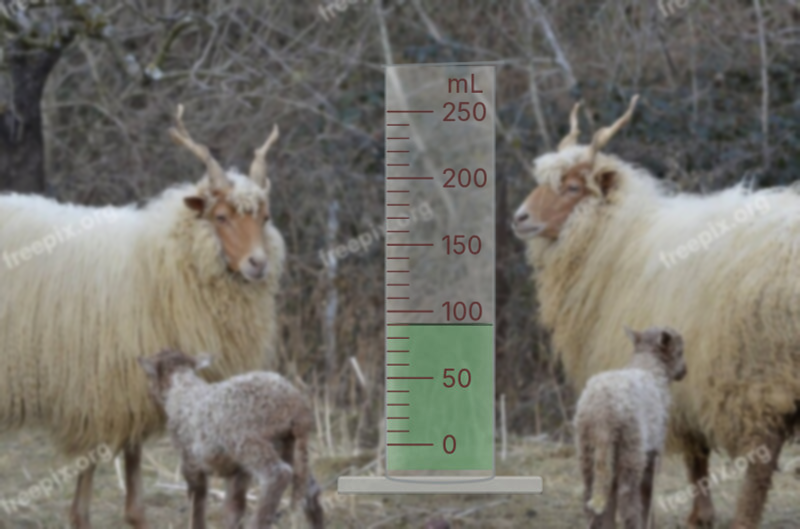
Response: 90 mL
